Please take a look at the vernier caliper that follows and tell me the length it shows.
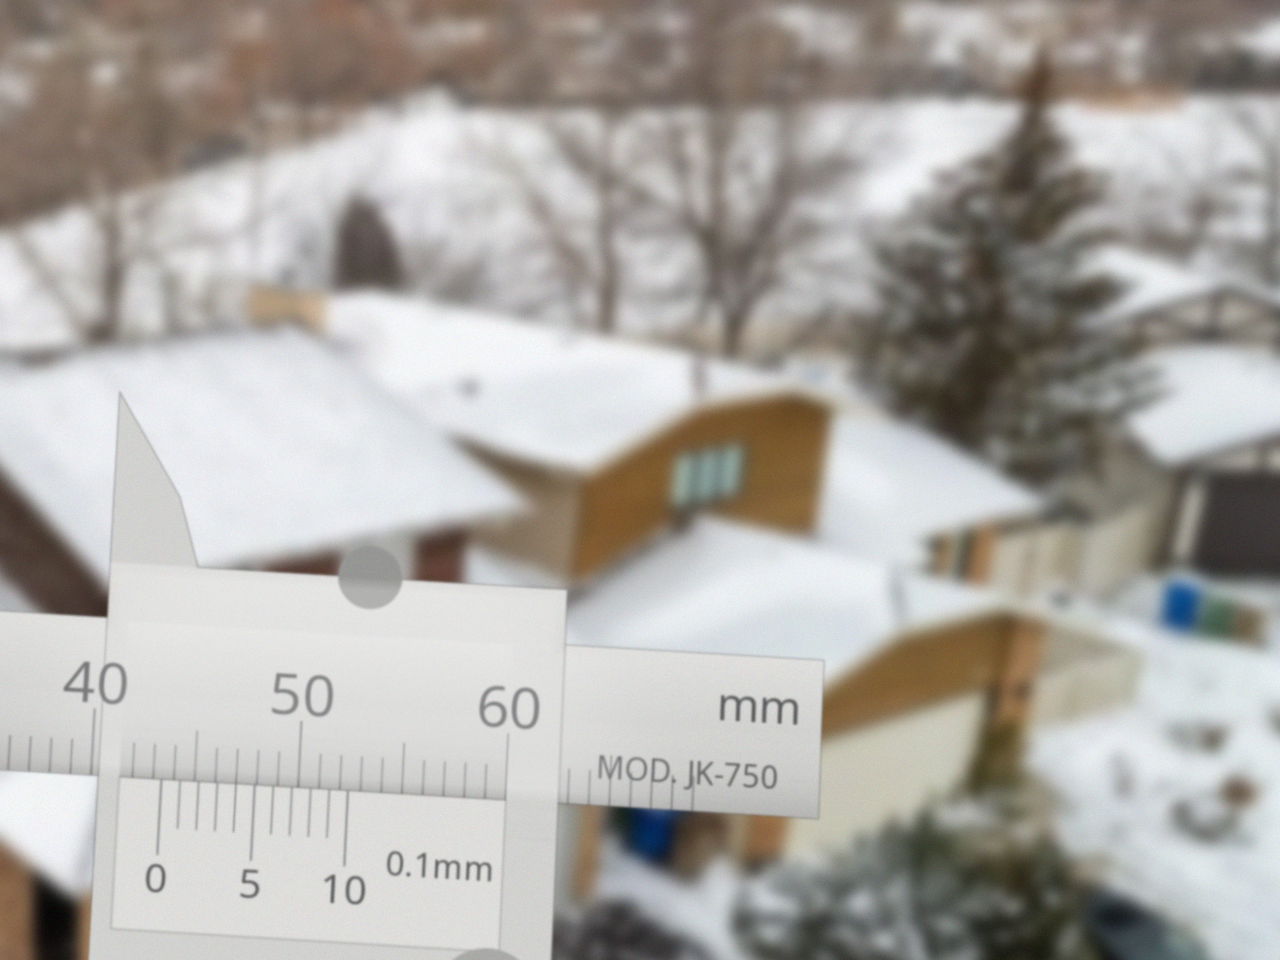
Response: 43.4 mm
